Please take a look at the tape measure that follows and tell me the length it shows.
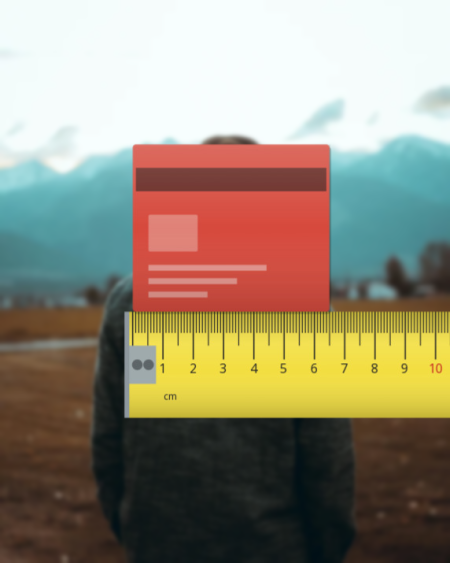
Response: 6.5 cm
